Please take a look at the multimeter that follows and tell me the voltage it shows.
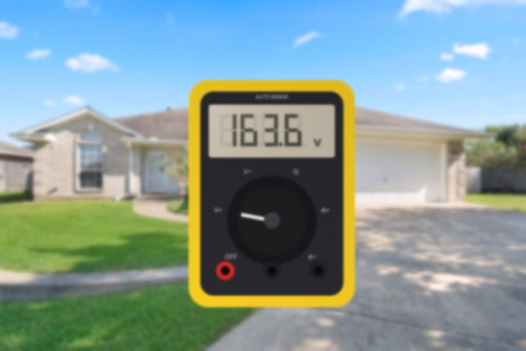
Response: 163.6 V
